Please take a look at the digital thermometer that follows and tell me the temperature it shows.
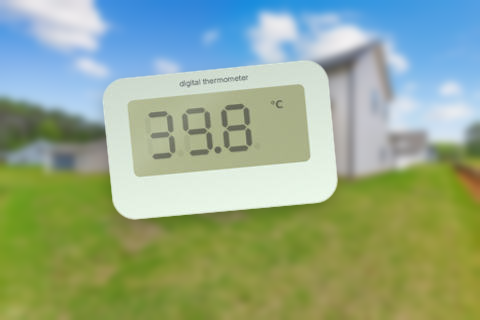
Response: 39.8 °C
